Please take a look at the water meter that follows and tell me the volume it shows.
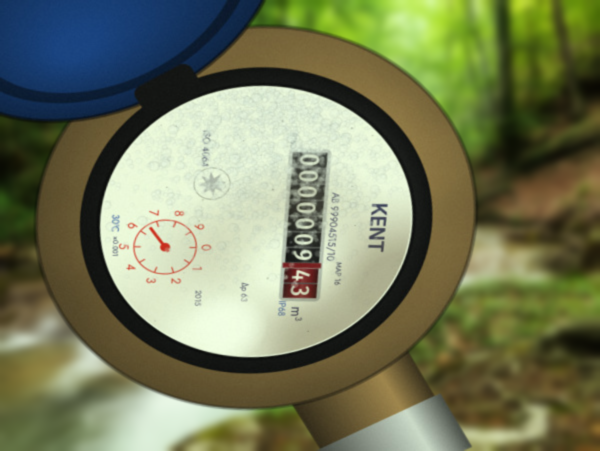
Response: 9.436 m³
